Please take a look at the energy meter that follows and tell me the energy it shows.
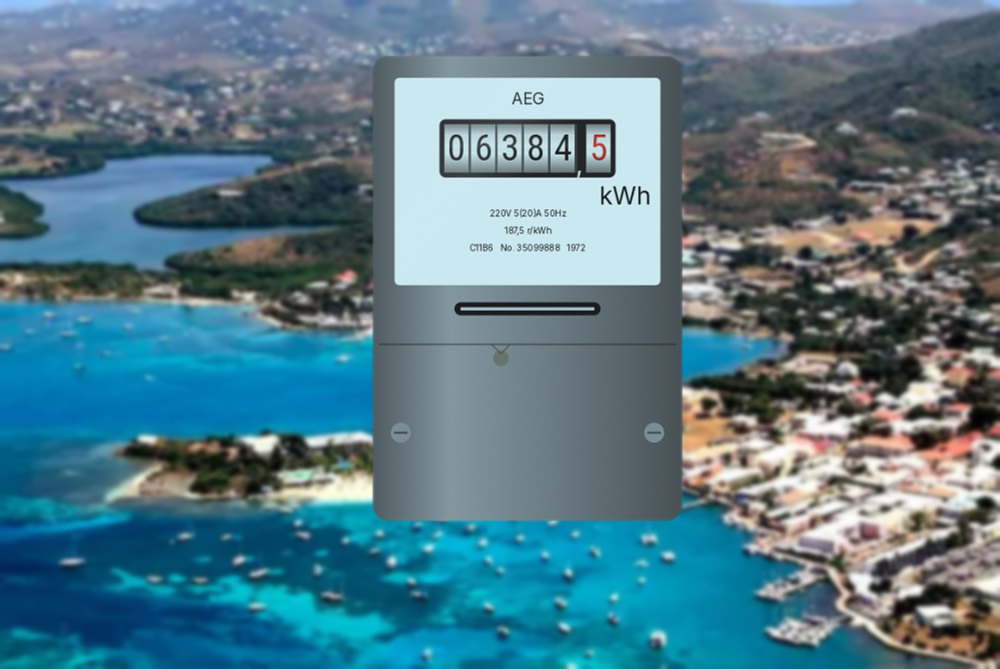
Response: 6384.5 kWh
